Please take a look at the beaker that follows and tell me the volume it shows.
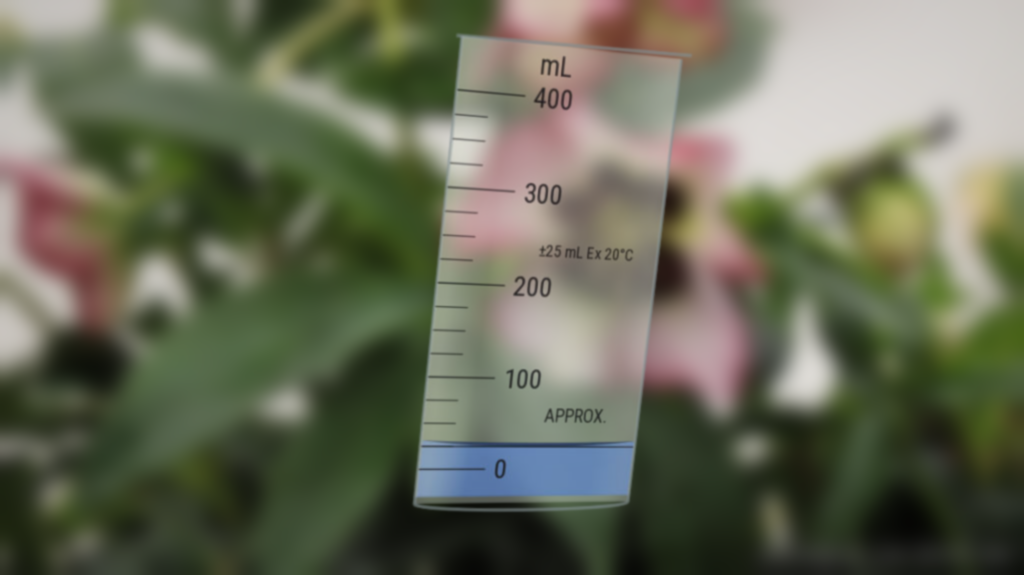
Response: 25 mL
